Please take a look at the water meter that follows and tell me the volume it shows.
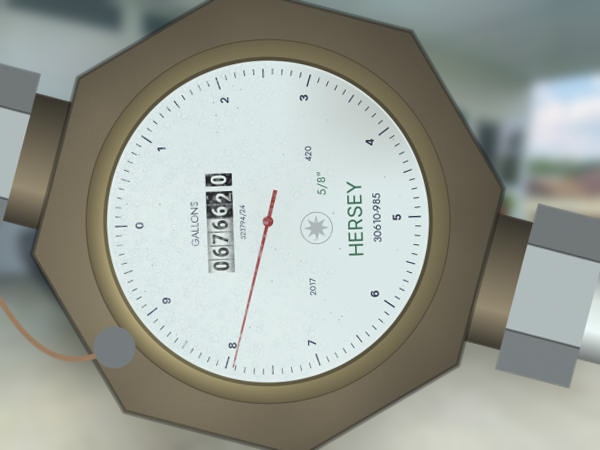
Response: 676617.9 gal
